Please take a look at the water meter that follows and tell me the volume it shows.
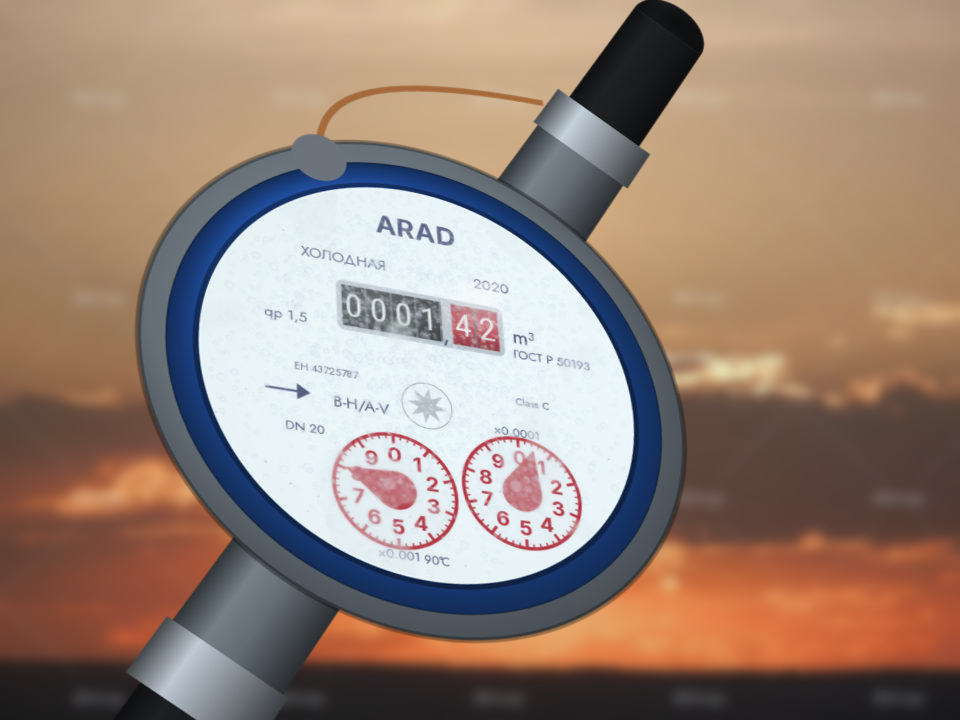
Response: 1.4280 m³
